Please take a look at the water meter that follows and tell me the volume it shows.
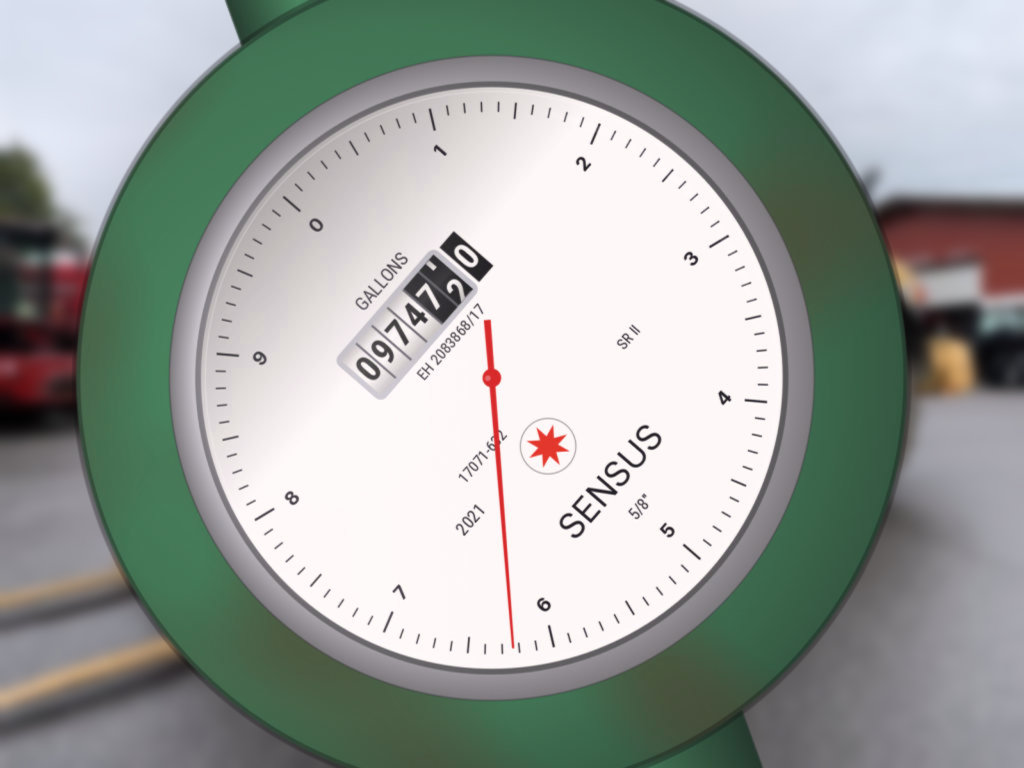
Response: 974716.2 gal
